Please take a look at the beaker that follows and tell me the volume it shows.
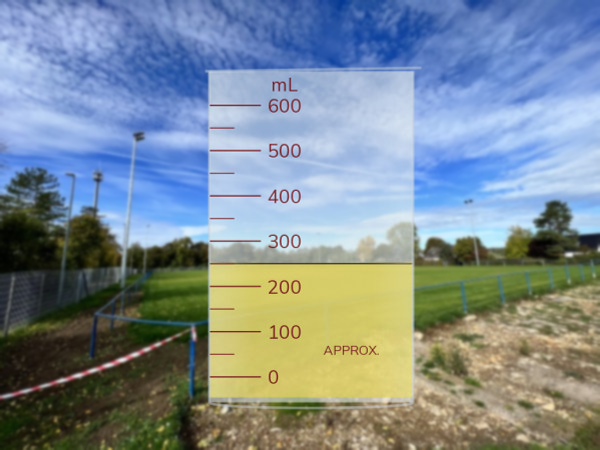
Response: 250 mL
